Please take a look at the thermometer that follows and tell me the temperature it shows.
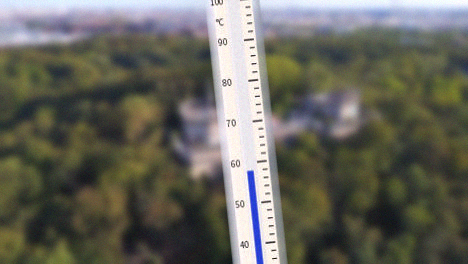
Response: 58 °C
